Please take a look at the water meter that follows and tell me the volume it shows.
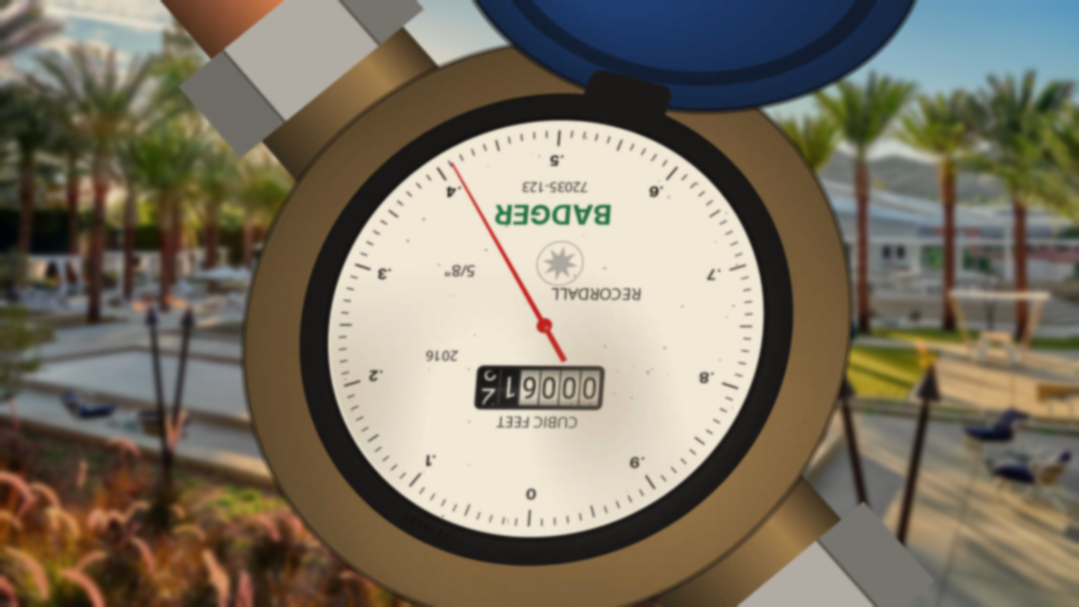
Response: 612.41 ft³
